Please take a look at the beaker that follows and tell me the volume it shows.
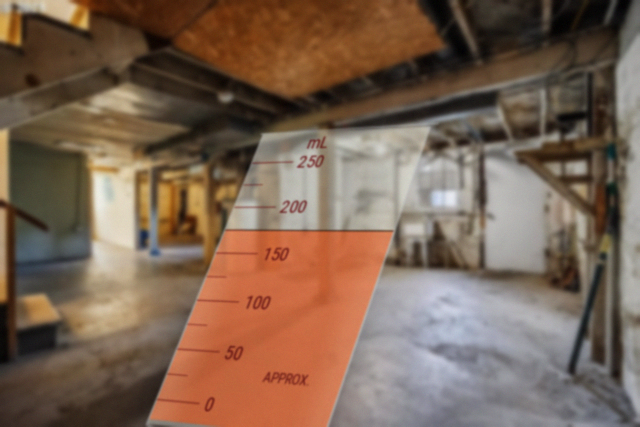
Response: 175 mL
